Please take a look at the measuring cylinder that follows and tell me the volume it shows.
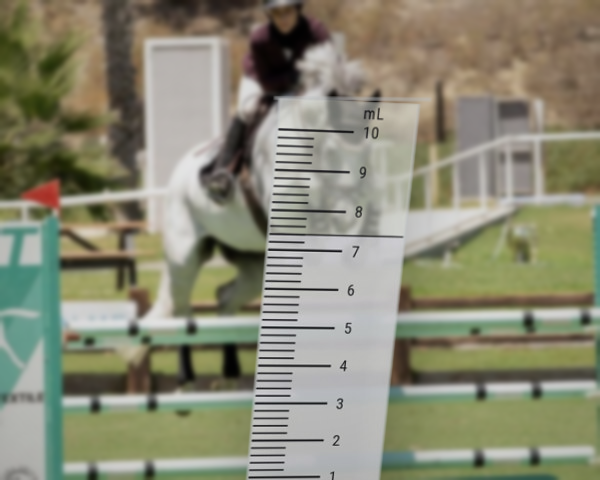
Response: 7.4 mL
